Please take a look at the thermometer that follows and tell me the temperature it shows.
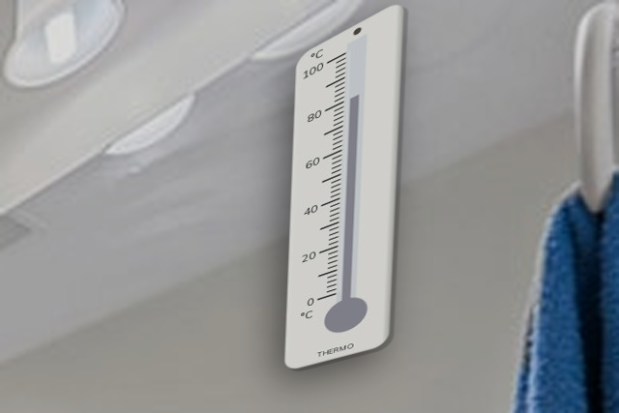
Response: 80 °C
